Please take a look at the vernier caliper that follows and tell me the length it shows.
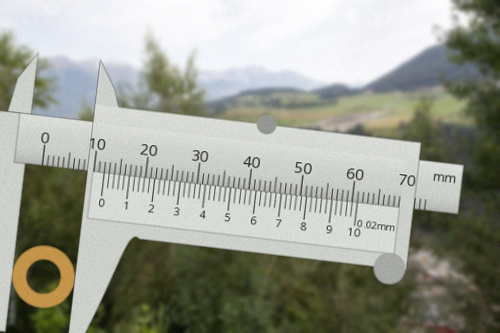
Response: 12.0 mm
